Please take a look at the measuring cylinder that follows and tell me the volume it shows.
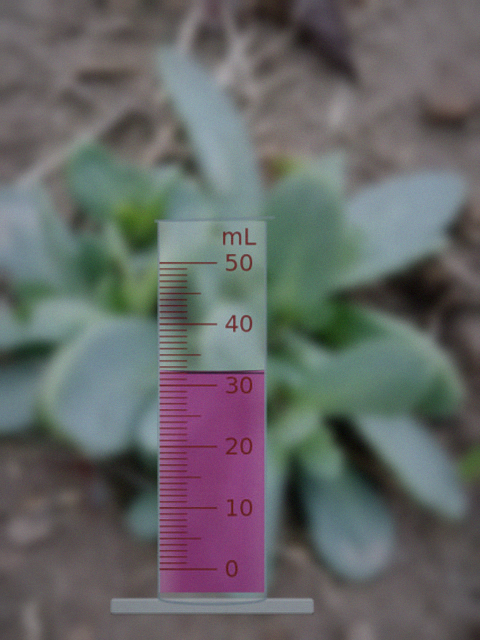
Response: 32 mL
